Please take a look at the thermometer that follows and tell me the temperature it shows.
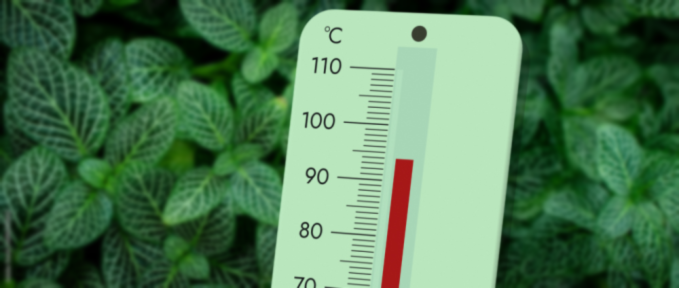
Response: 94 °C
